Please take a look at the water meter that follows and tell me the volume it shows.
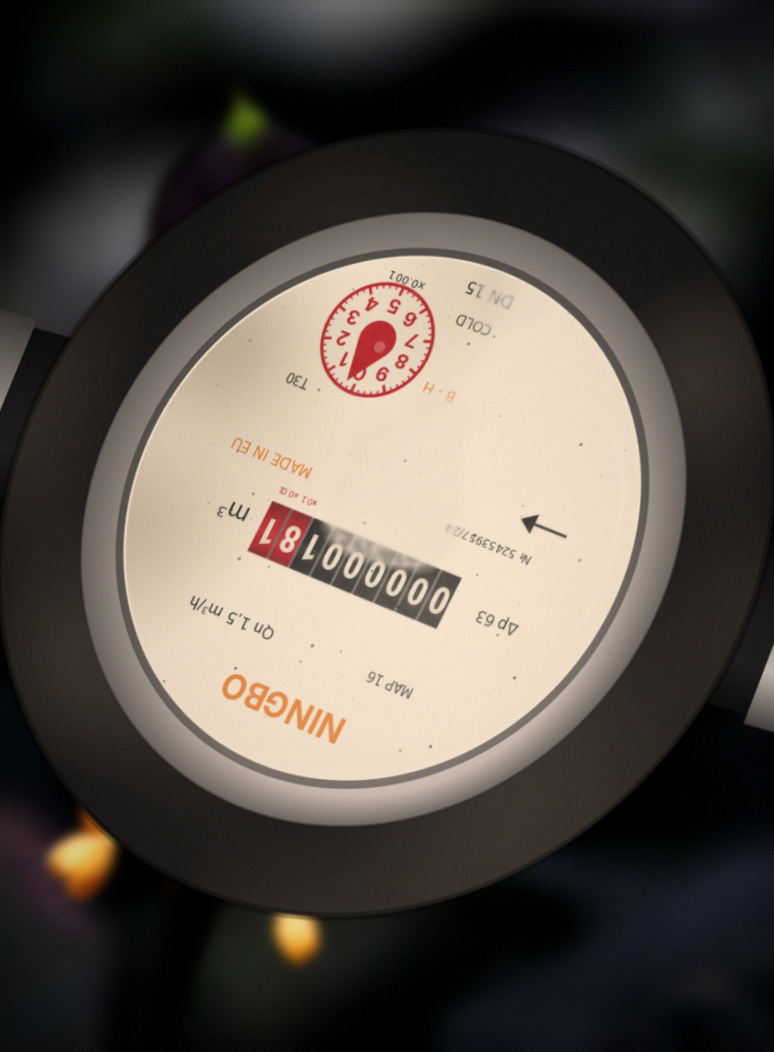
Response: 1.810 m³
